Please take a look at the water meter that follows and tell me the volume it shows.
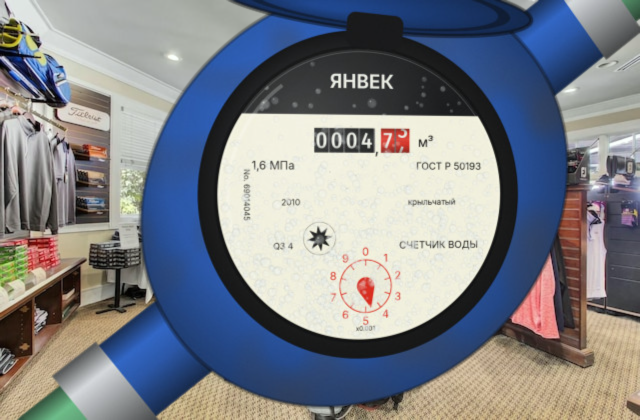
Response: 4.734 m³
